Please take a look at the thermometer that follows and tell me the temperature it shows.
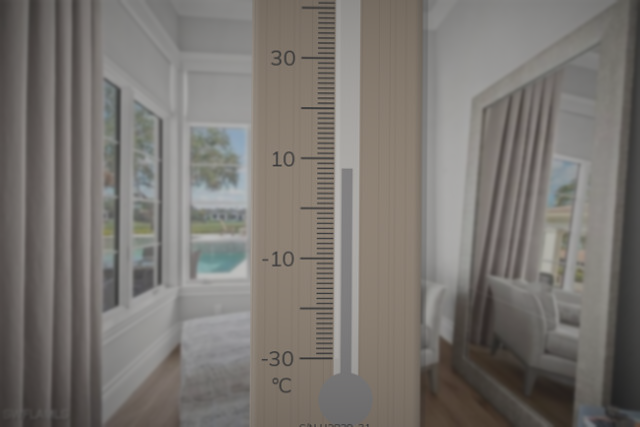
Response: 8 °C
